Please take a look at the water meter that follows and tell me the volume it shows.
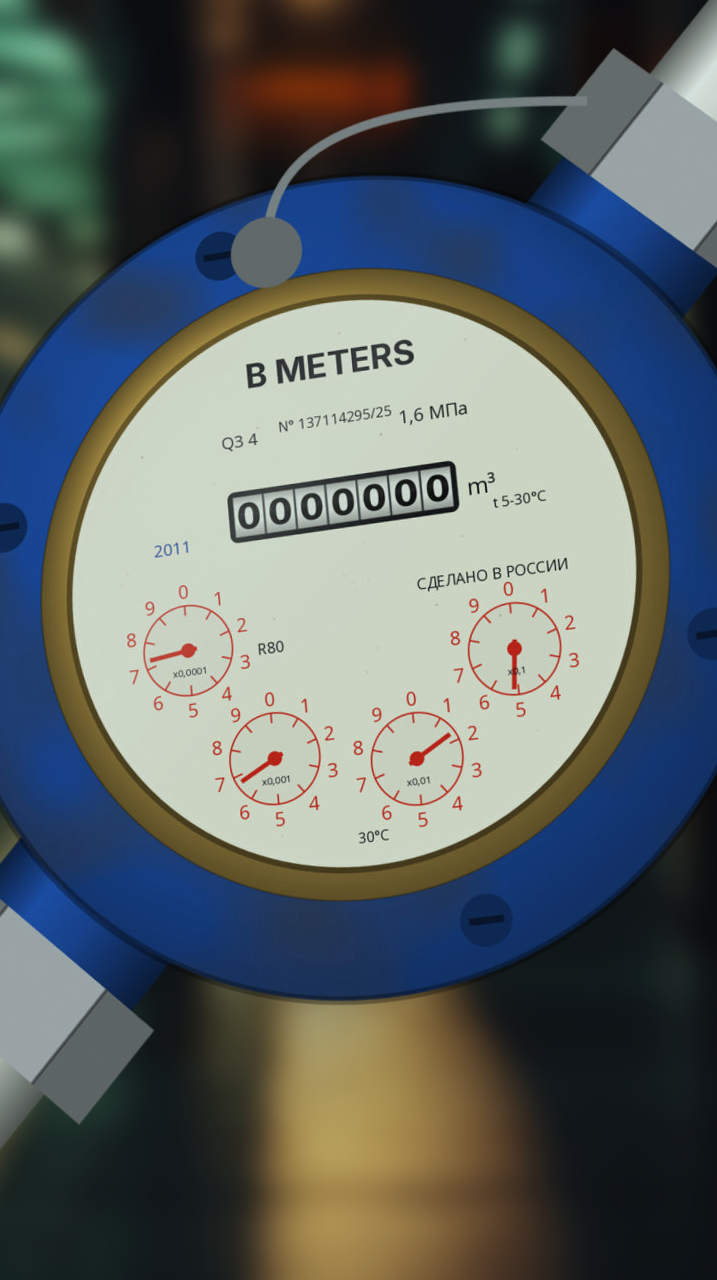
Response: 0.5167 m³
